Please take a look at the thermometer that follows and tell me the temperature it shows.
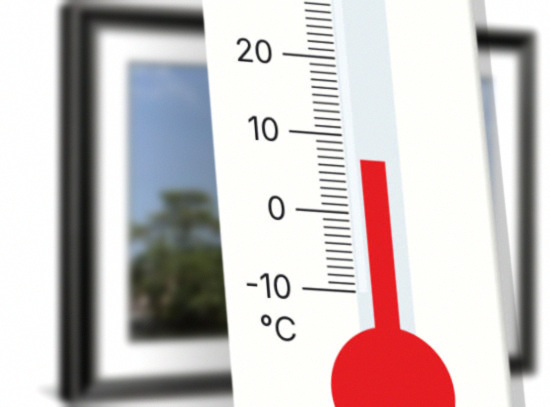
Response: 7 °C
